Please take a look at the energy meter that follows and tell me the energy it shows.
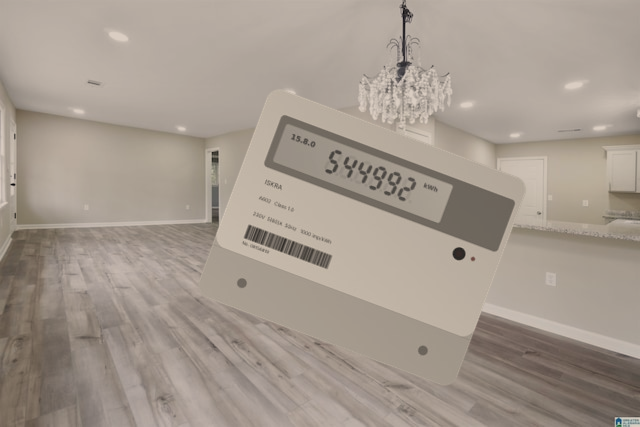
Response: 544992 kWh
